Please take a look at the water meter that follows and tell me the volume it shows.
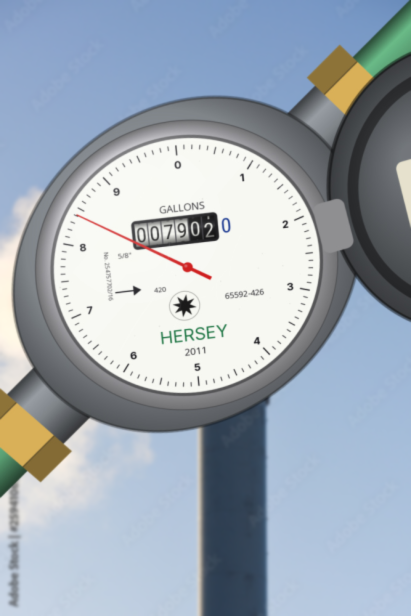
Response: 79018.4 gal
